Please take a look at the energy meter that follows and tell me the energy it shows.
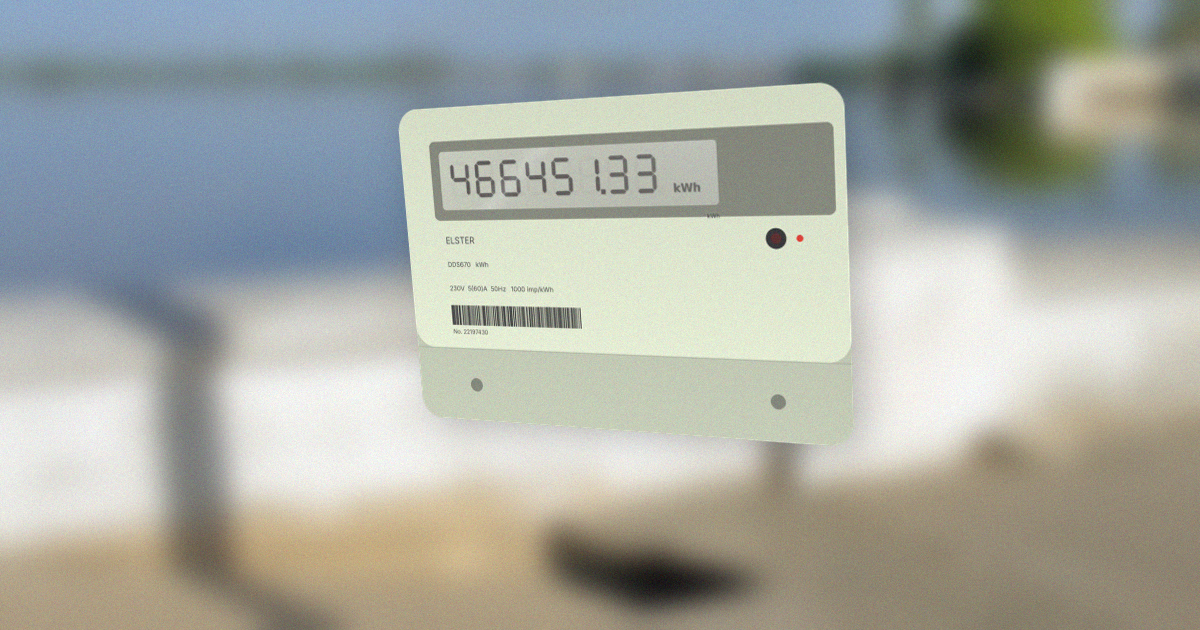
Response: 466451.33 kWh
